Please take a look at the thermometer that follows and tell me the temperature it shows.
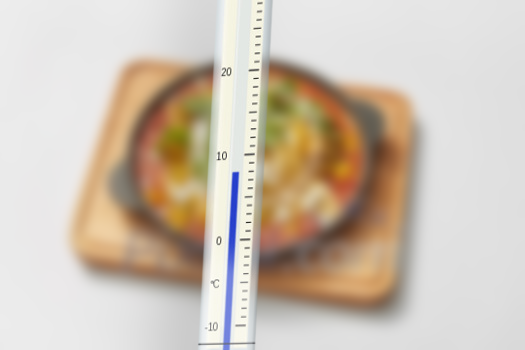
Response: 8 °C
